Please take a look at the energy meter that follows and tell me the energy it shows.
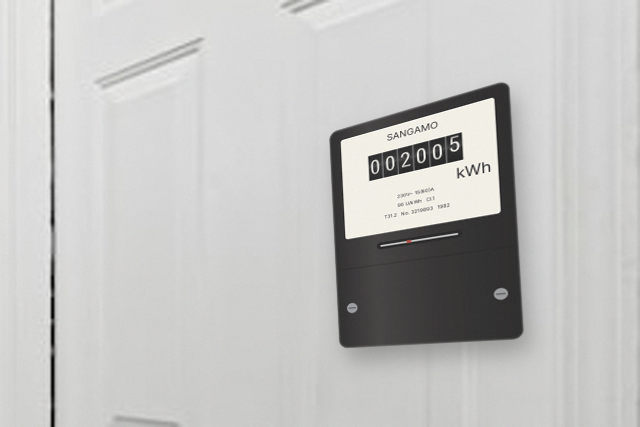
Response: 2005 kWh
